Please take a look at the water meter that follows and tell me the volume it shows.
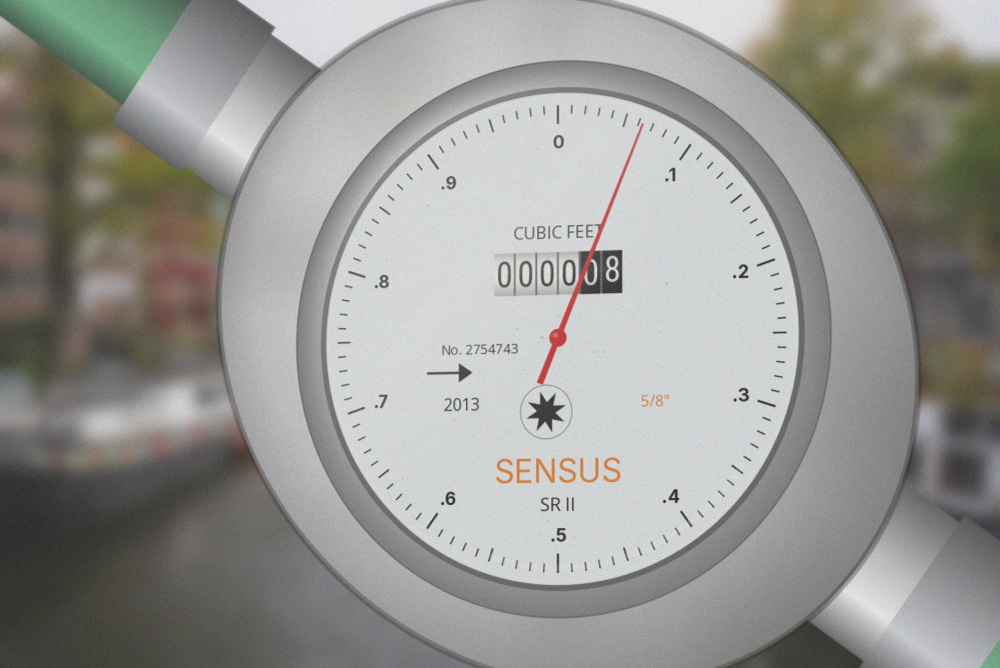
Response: 8.06 ft³
